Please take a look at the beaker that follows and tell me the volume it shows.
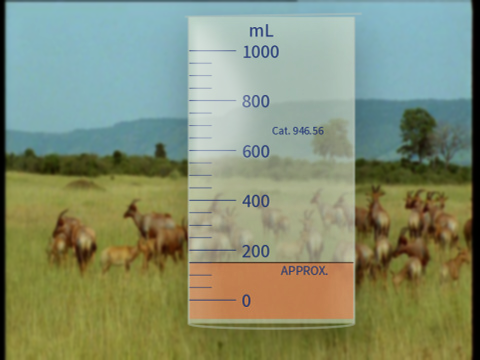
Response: 150 mL
